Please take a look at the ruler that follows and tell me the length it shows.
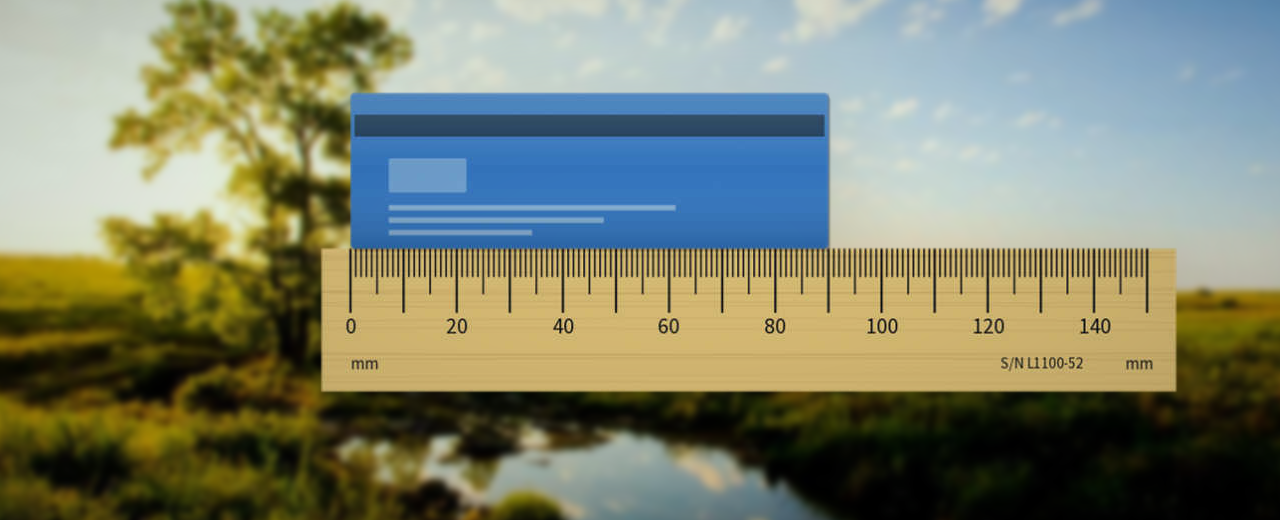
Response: 90 mm
